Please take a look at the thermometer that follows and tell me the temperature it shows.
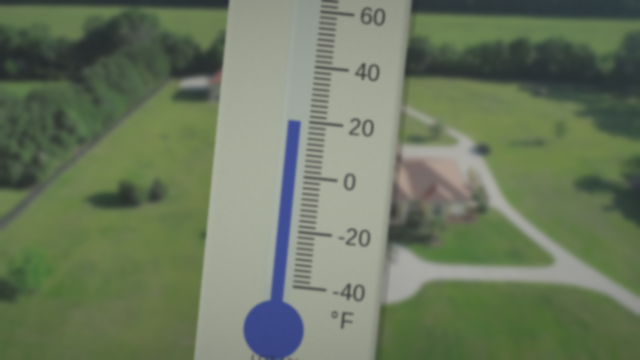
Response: 20 °F
